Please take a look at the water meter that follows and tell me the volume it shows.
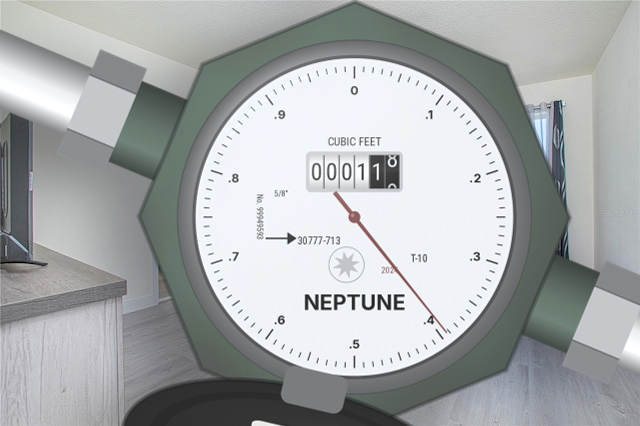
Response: 118.39 ft³
